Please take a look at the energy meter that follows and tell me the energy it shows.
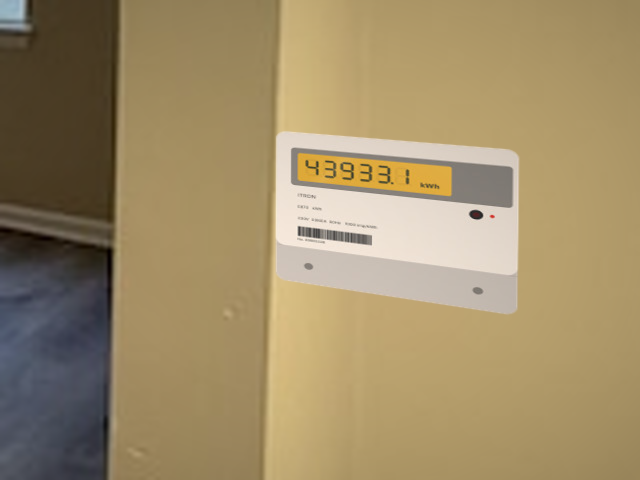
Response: 43933.1 kWh
